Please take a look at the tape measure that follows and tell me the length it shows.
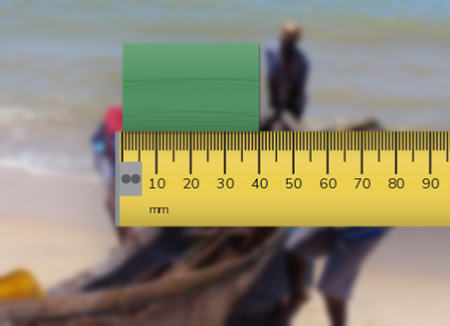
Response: 40 mm
